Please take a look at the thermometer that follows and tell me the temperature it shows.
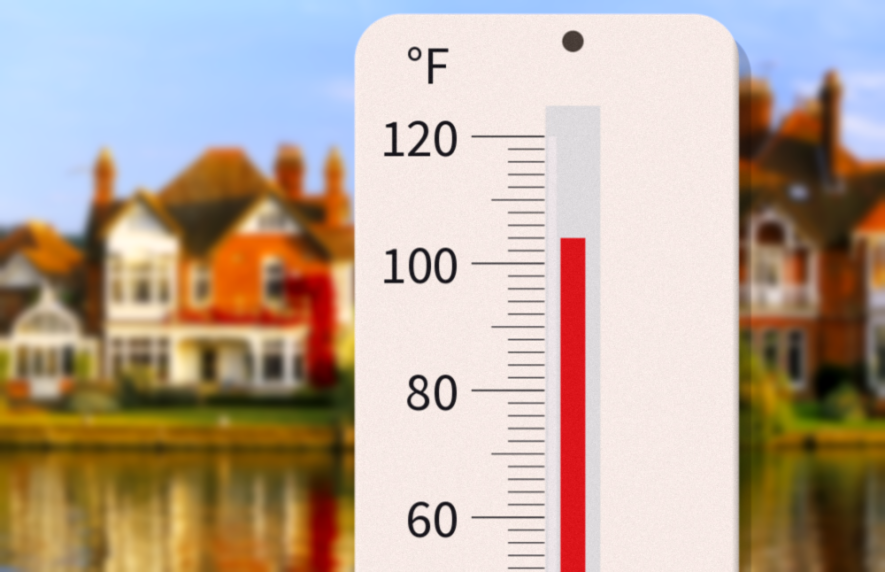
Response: 104 °F
